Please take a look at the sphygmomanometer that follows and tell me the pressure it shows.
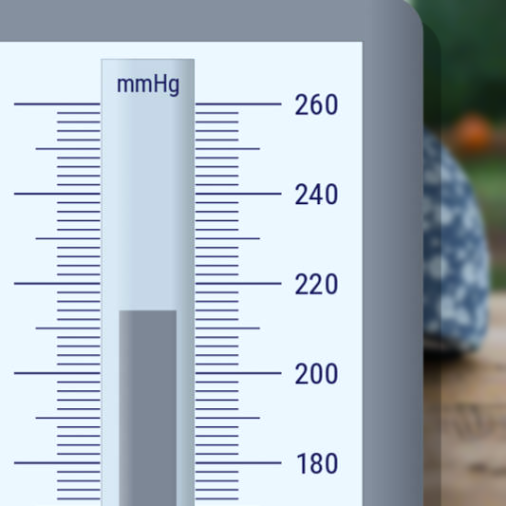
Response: 214 mmHg
